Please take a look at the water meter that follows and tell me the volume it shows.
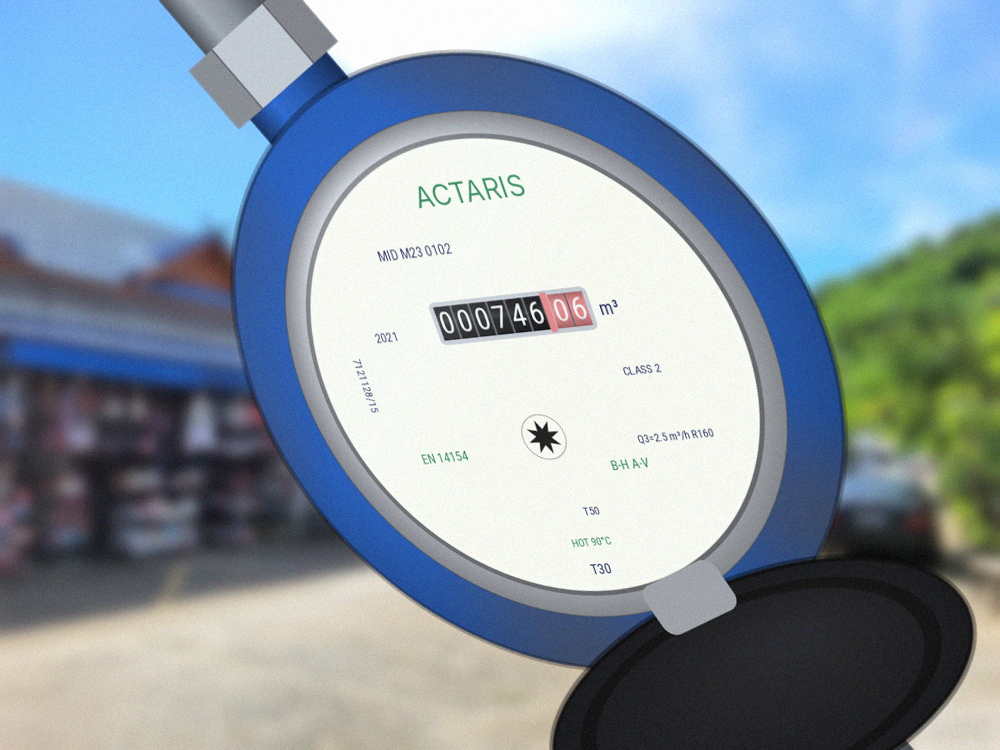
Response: 746.06 m³
